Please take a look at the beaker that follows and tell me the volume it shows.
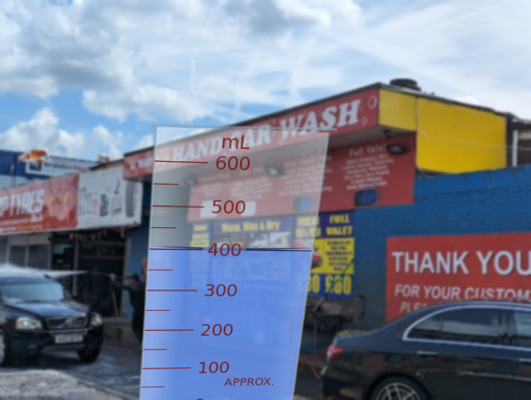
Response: 400 mL
